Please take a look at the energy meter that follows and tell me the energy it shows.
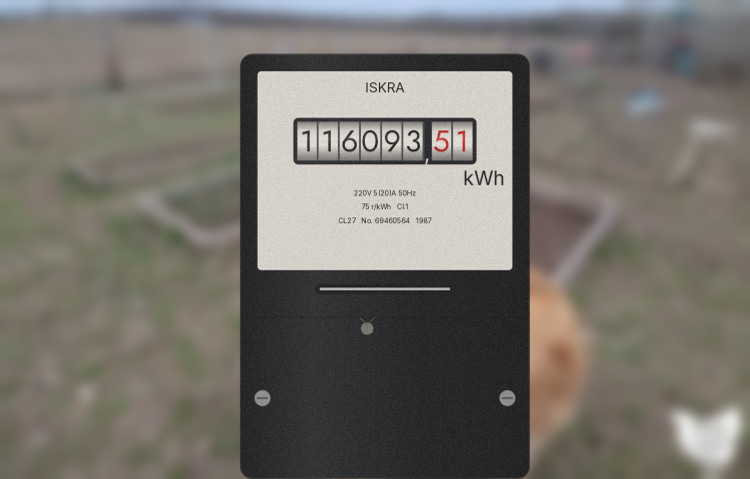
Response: 116093.51 kWh
